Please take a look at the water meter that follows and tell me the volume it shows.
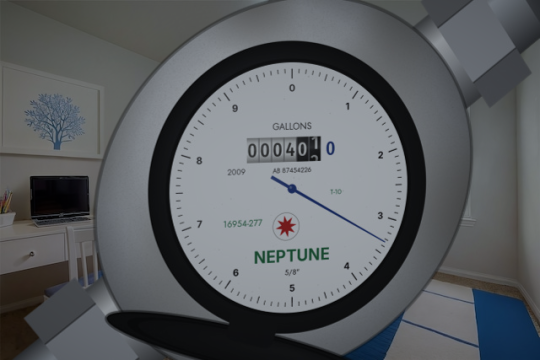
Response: 4013.3 gal
